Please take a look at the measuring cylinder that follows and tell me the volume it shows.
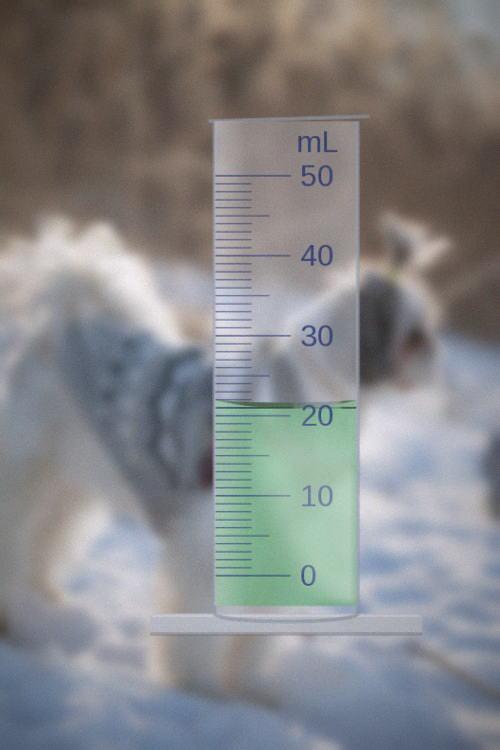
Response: 21 mL
